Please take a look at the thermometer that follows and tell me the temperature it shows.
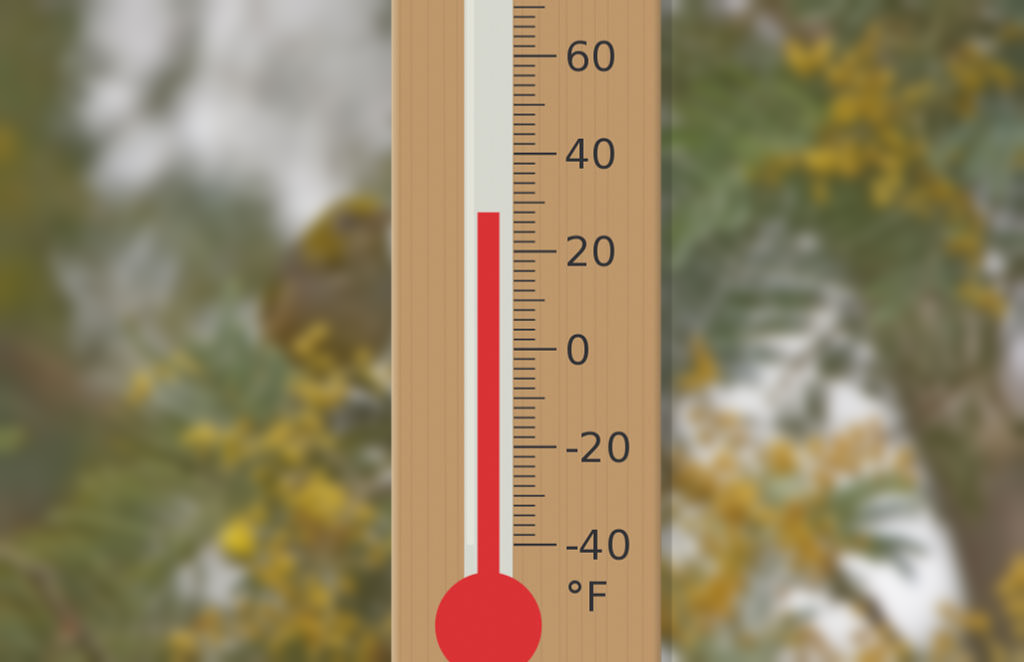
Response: 28 °F
